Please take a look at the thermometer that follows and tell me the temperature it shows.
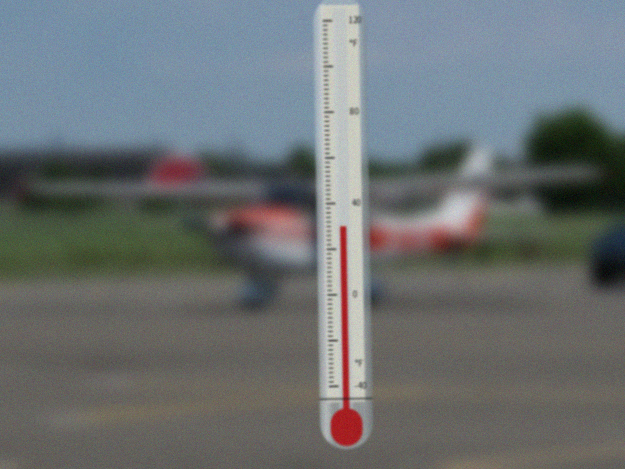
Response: 30 °F
